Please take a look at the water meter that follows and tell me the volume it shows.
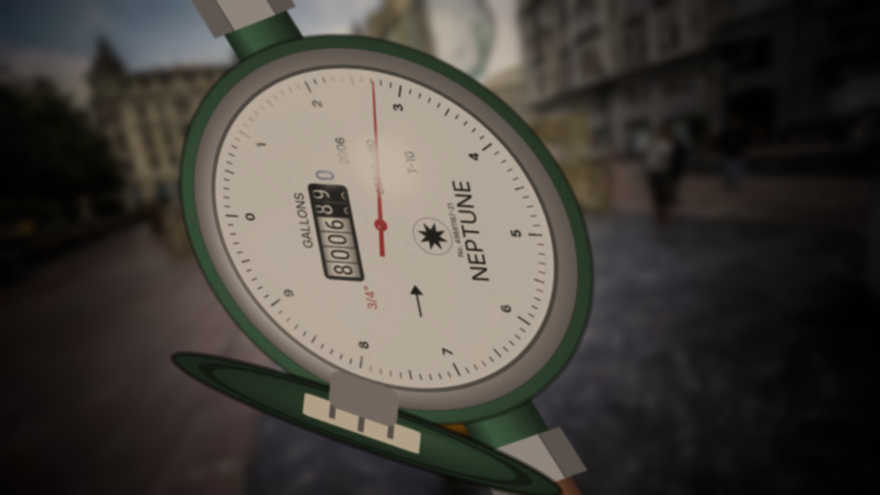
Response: 8006892.7 gal
